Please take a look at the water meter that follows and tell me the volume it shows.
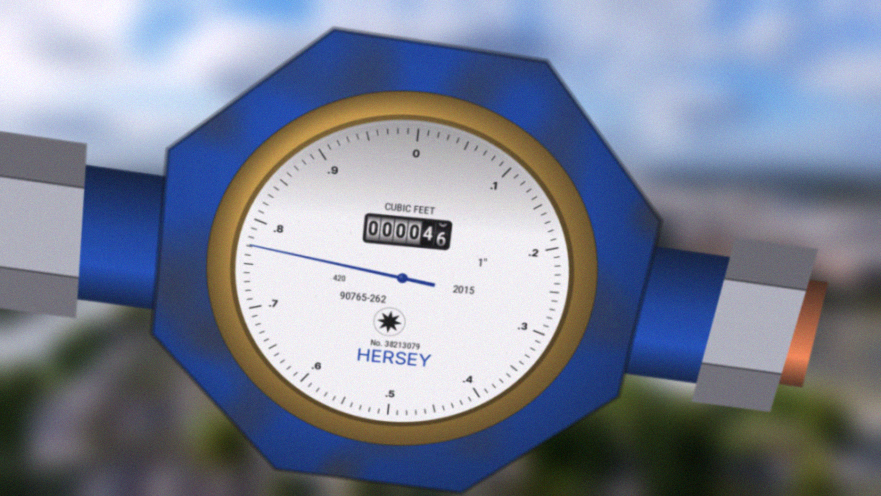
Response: 45.77 ft³
